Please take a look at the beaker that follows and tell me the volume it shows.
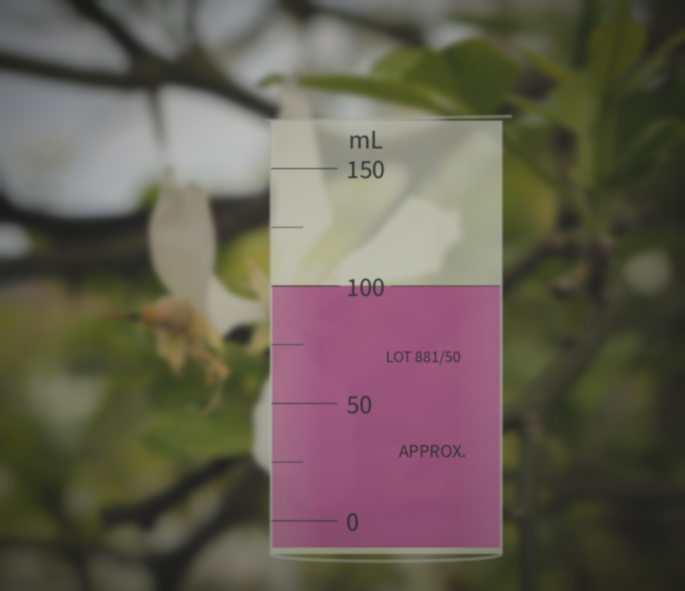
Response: 100 mL
